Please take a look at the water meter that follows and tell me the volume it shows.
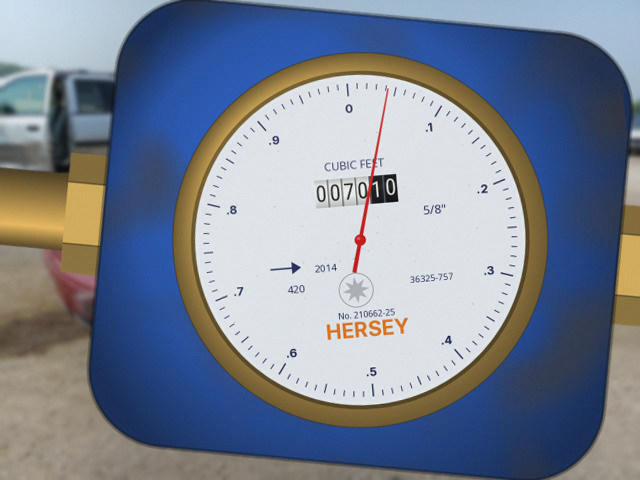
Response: 7010.04 ft³
